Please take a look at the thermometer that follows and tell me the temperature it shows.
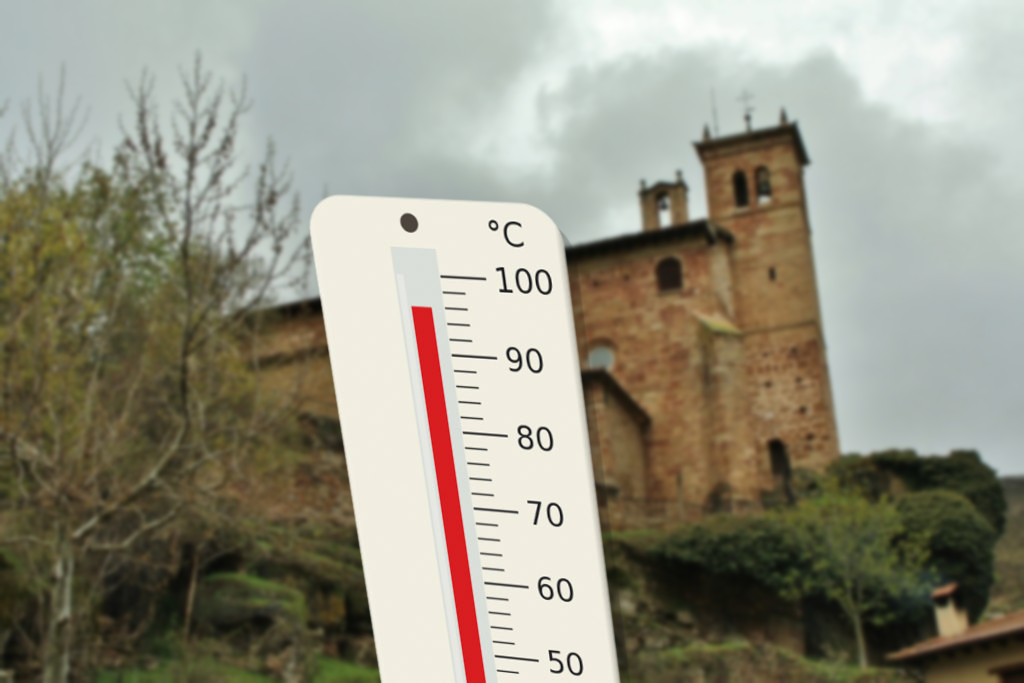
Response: 96 °C
